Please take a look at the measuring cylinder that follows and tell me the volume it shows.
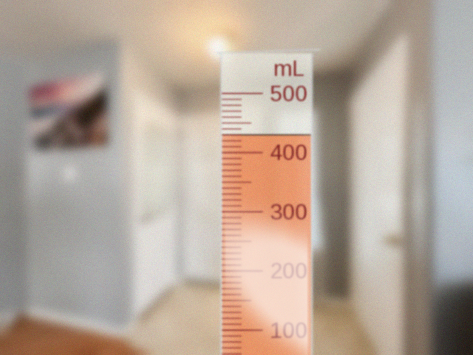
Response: 430 mL
